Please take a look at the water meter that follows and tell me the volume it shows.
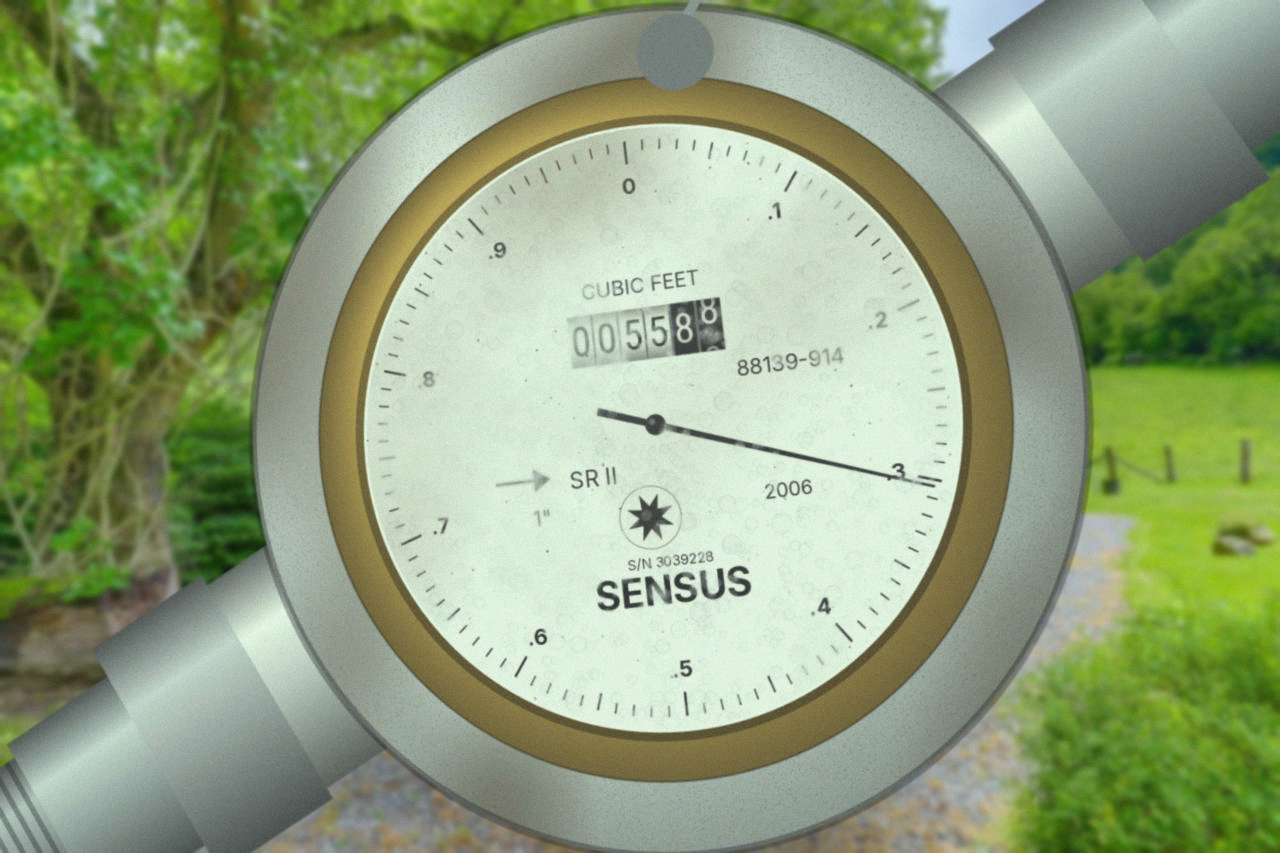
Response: 5588.30 ft³
